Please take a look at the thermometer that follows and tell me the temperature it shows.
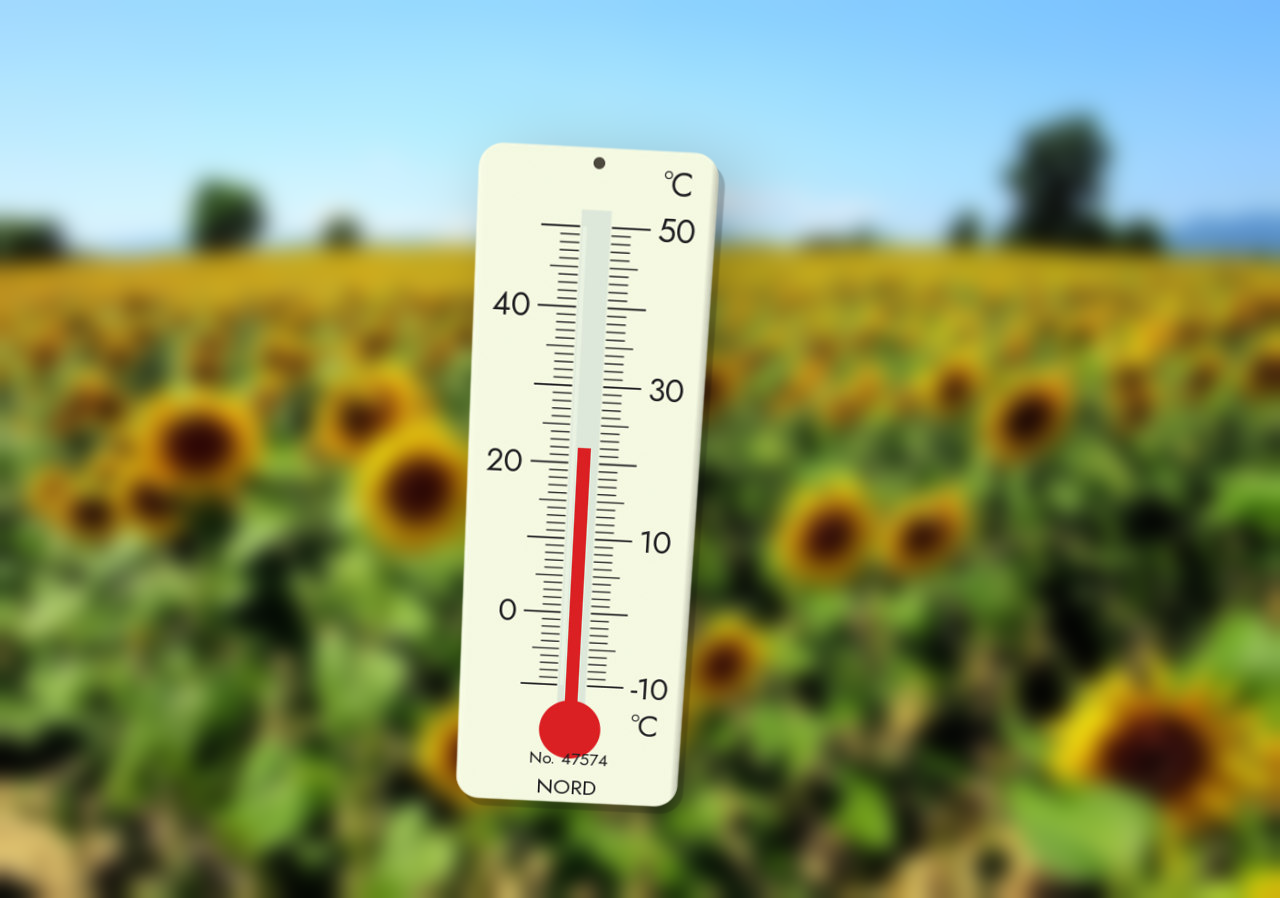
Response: 22 °C
